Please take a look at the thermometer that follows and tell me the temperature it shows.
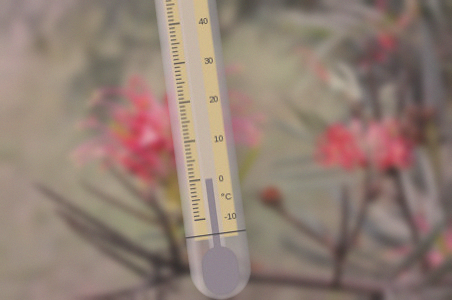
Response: 0 °C
